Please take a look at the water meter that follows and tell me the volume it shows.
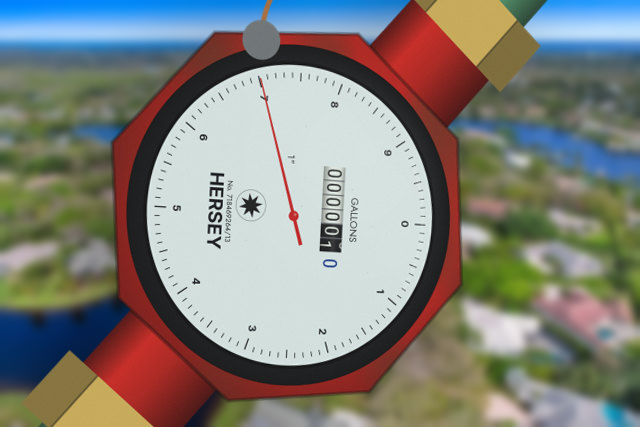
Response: 7.0 gal
